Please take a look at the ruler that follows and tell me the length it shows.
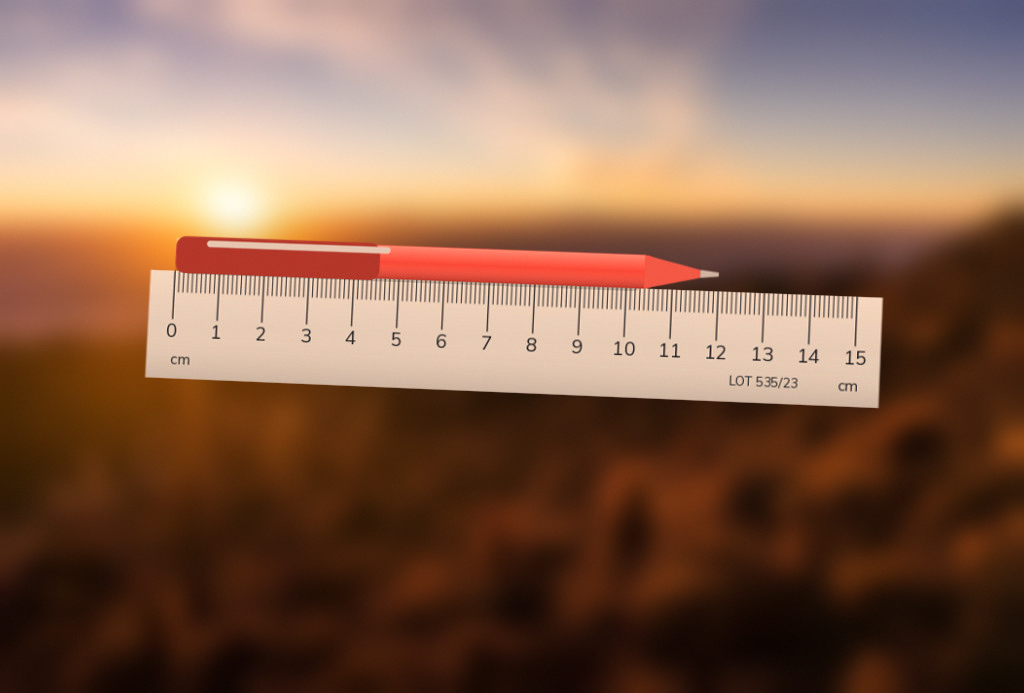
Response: 12 cm
